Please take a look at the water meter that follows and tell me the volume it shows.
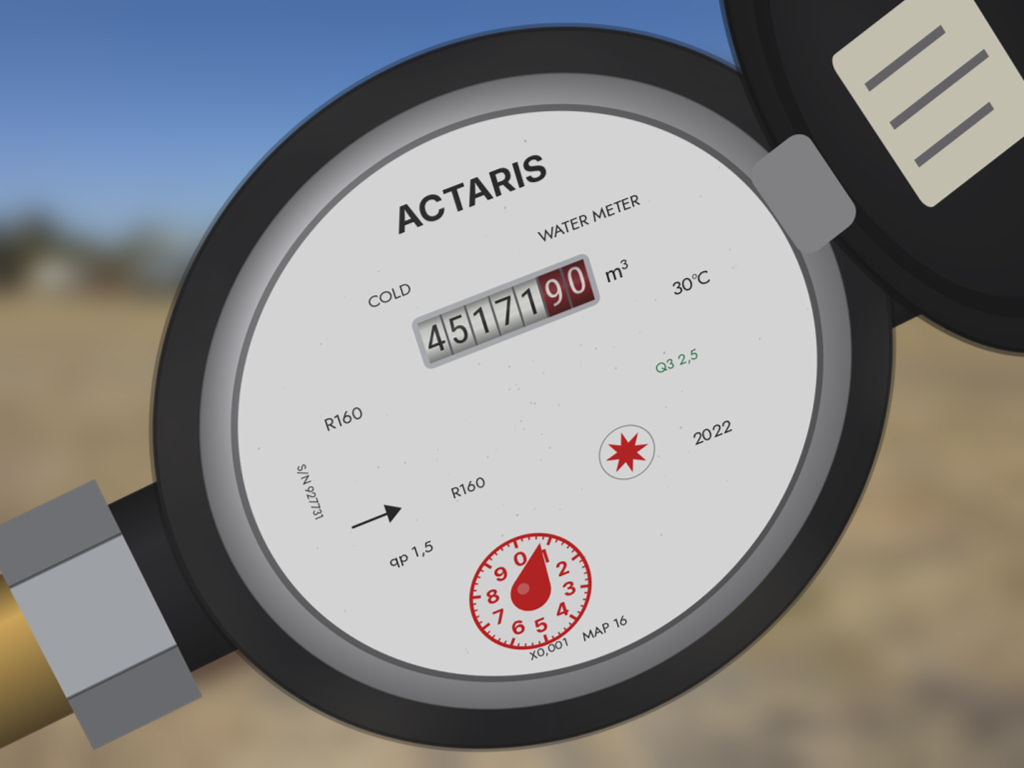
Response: 45171.900 m³
